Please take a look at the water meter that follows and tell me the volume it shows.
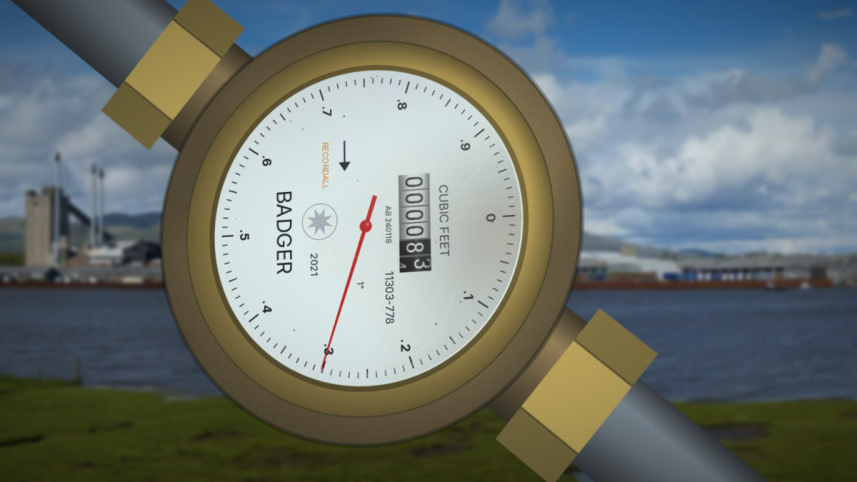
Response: 83.30 ft³
